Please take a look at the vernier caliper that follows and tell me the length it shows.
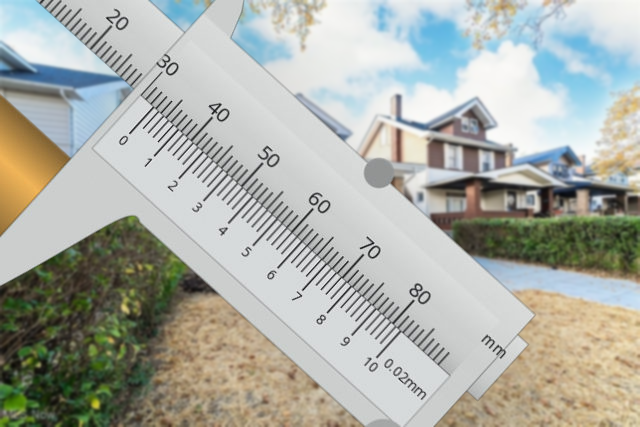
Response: 32.6 mm
